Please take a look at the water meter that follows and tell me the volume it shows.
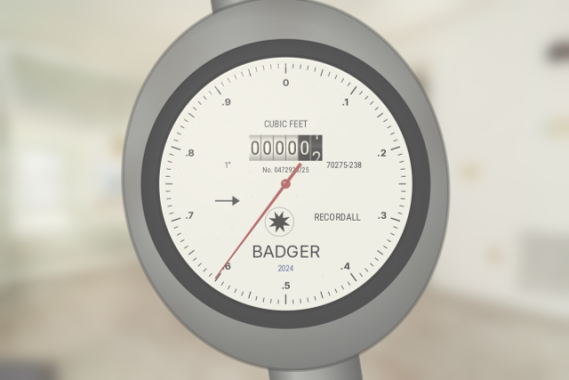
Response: 1.60 ft³
